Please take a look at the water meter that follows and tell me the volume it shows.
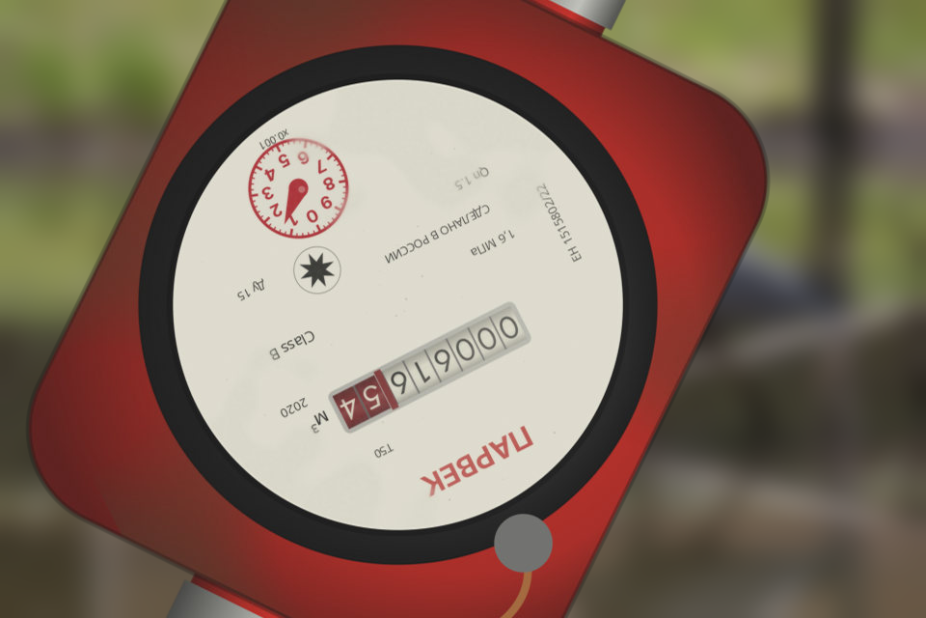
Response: 616.541 m³
